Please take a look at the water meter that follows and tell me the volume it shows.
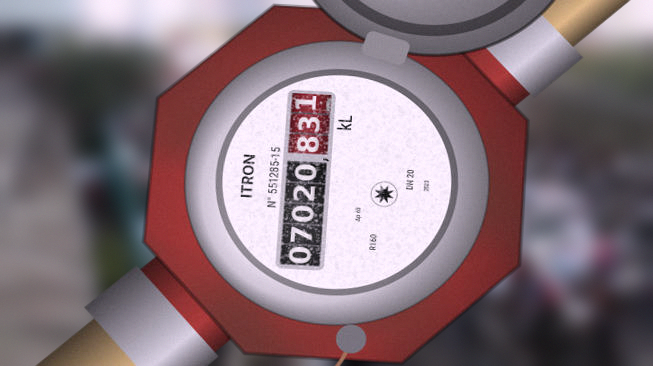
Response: 7020.831 kL
